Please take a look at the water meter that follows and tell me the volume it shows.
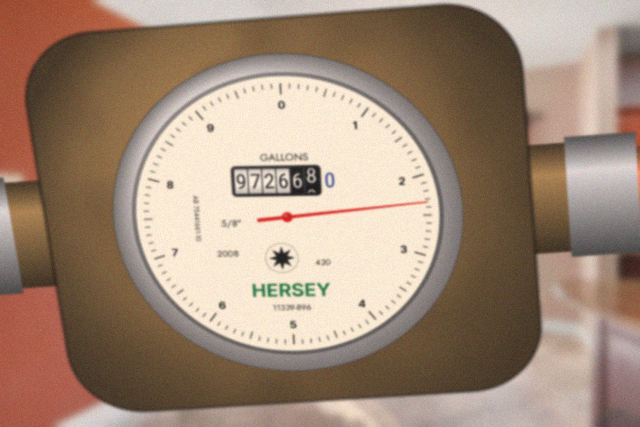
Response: 9726682.3 gal
